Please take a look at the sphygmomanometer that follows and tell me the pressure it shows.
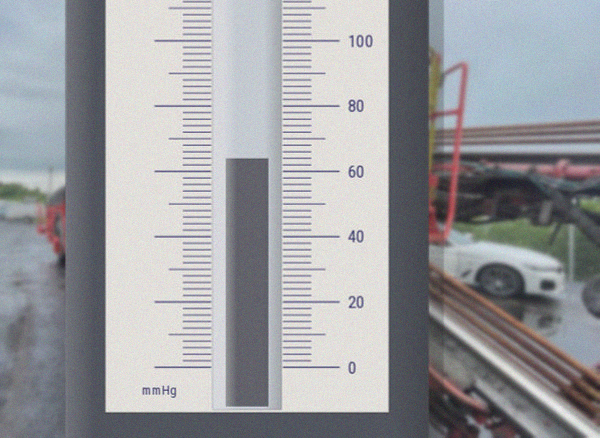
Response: 64 mmHg
